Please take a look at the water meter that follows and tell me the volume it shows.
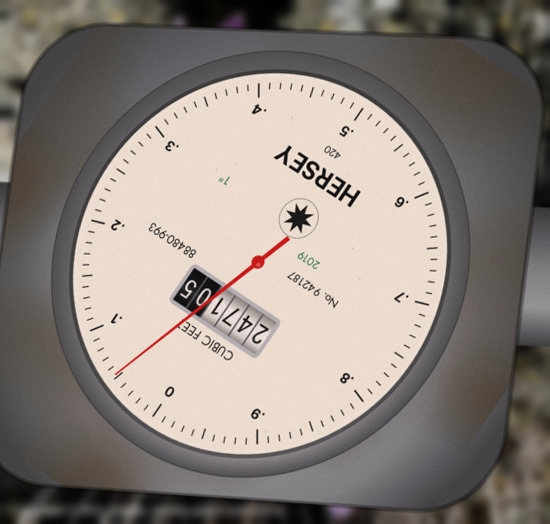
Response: 247105.05 ft³
